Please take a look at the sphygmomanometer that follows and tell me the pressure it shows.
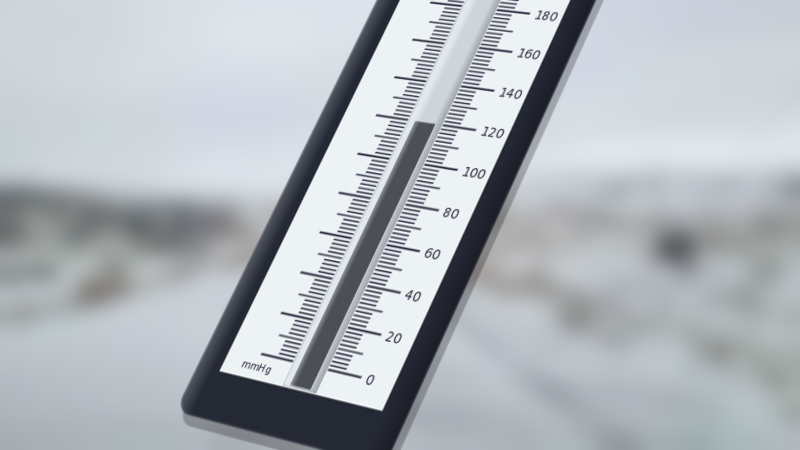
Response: 120 mmHg
